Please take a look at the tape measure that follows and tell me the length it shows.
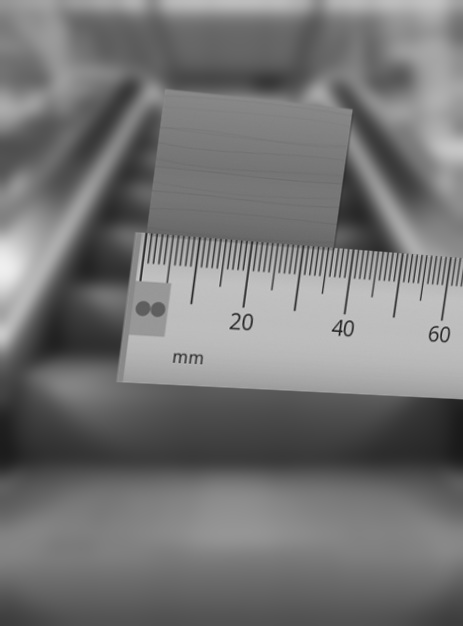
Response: 36 mm
